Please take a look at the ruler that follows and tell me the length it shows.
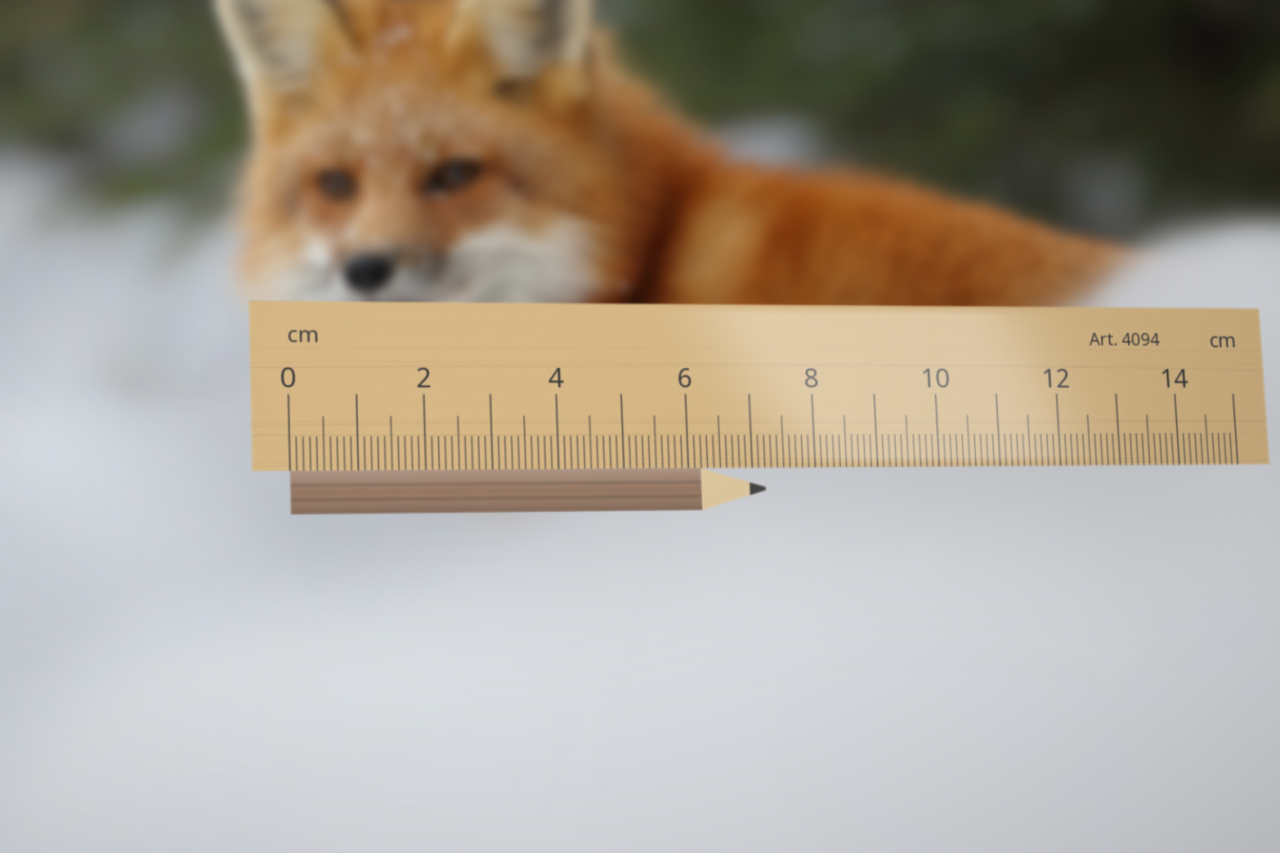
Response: 7.2 cm
